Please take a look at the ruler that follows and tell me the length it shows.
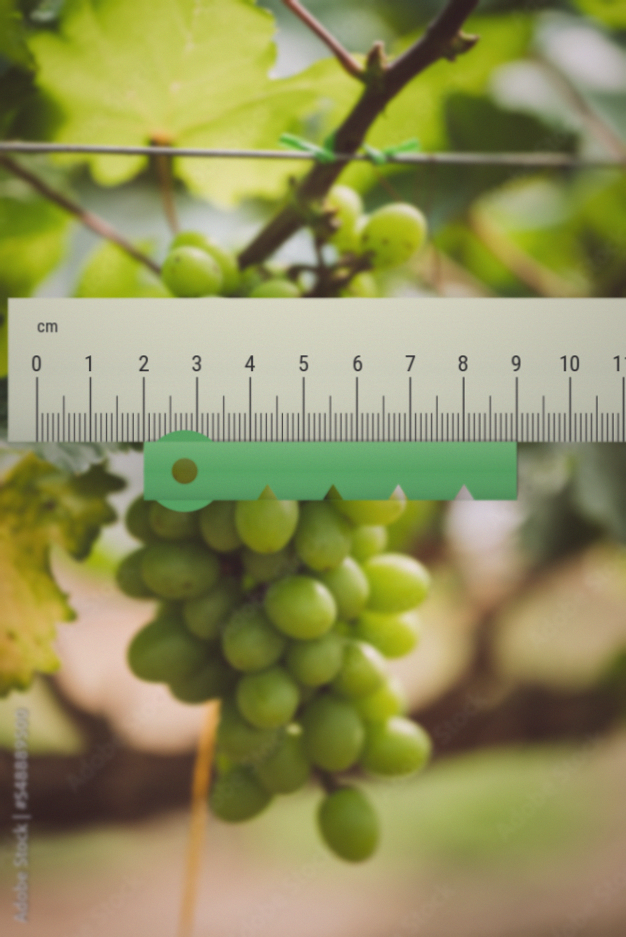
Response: 7 cm
